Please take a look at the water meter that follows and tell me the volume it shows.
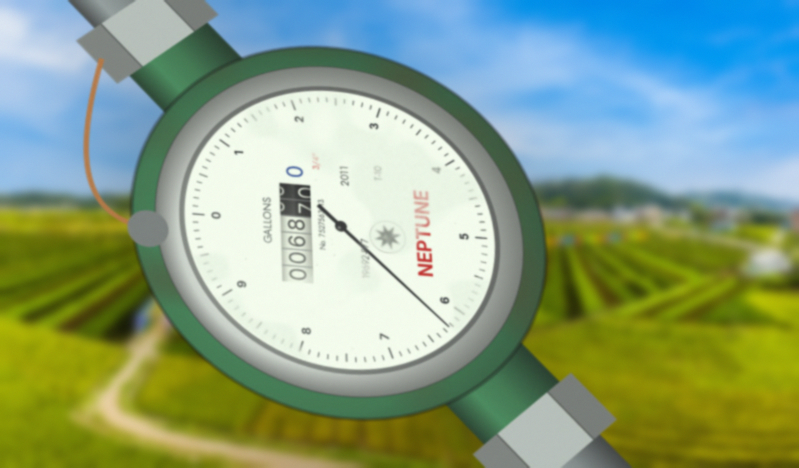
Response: 68696.2 gal
